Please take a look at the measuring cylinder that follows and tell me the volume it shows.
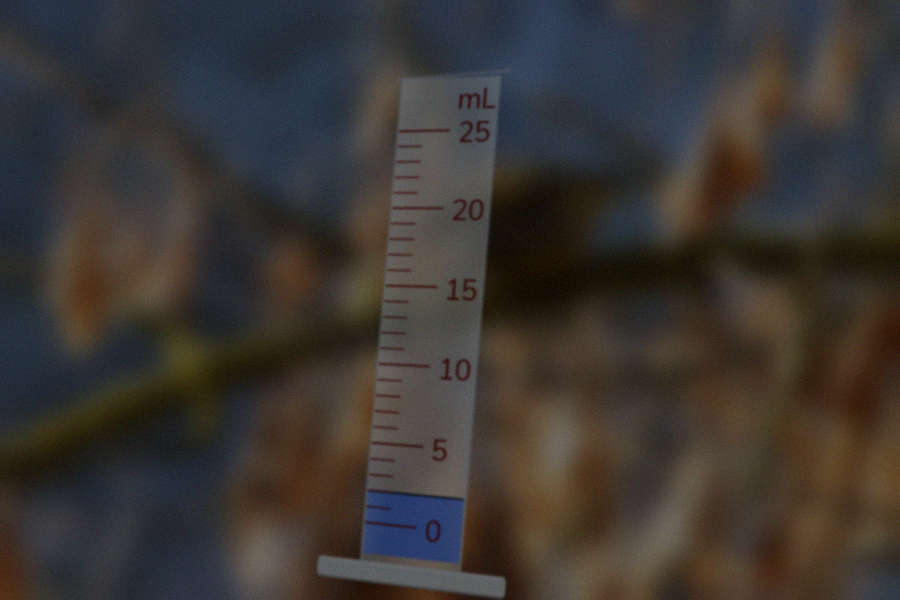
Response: 2 mL
